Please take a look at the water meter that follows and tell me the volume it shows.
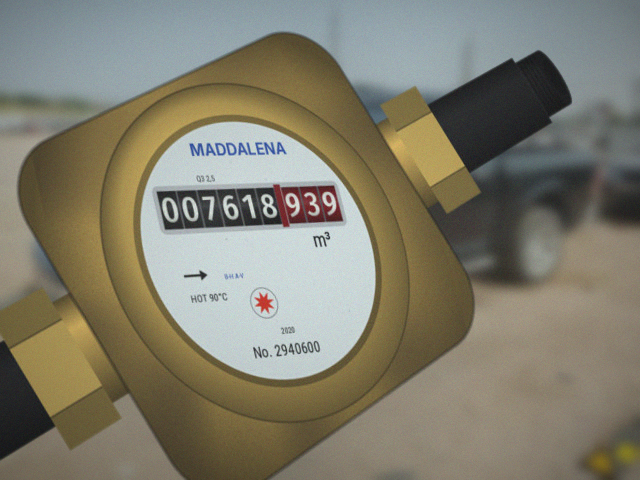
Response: 7618.939 m³
